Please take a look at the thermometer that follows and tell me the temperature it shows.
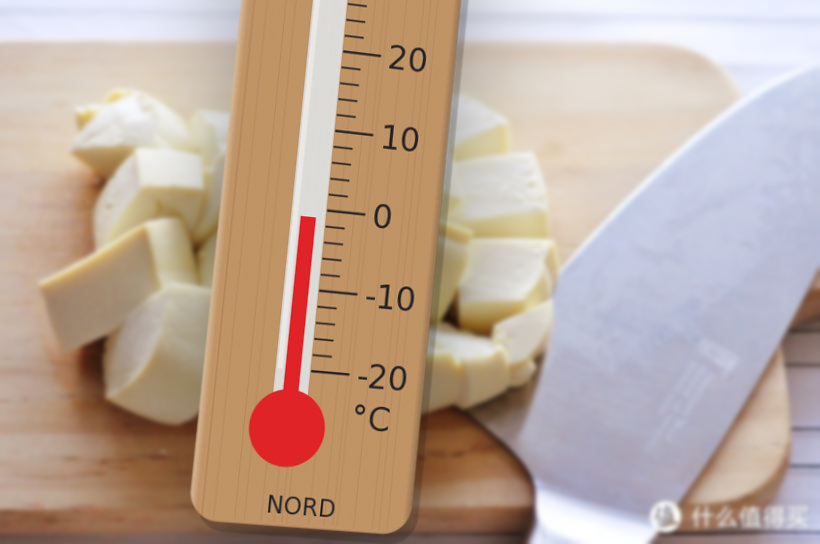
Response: -1 °C
